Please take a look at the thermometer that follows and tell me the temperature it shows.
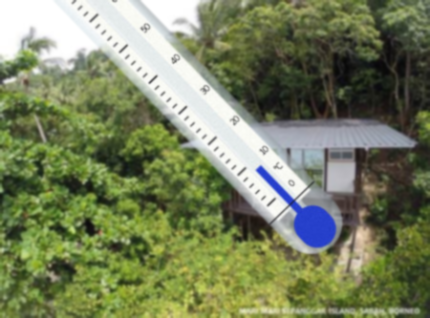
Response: 8 °C
